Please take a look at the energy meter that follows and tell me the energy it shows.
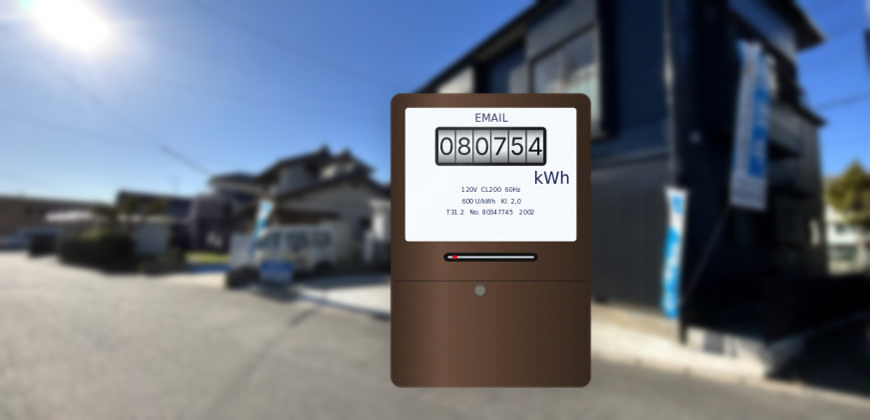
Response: 80754 kWh
